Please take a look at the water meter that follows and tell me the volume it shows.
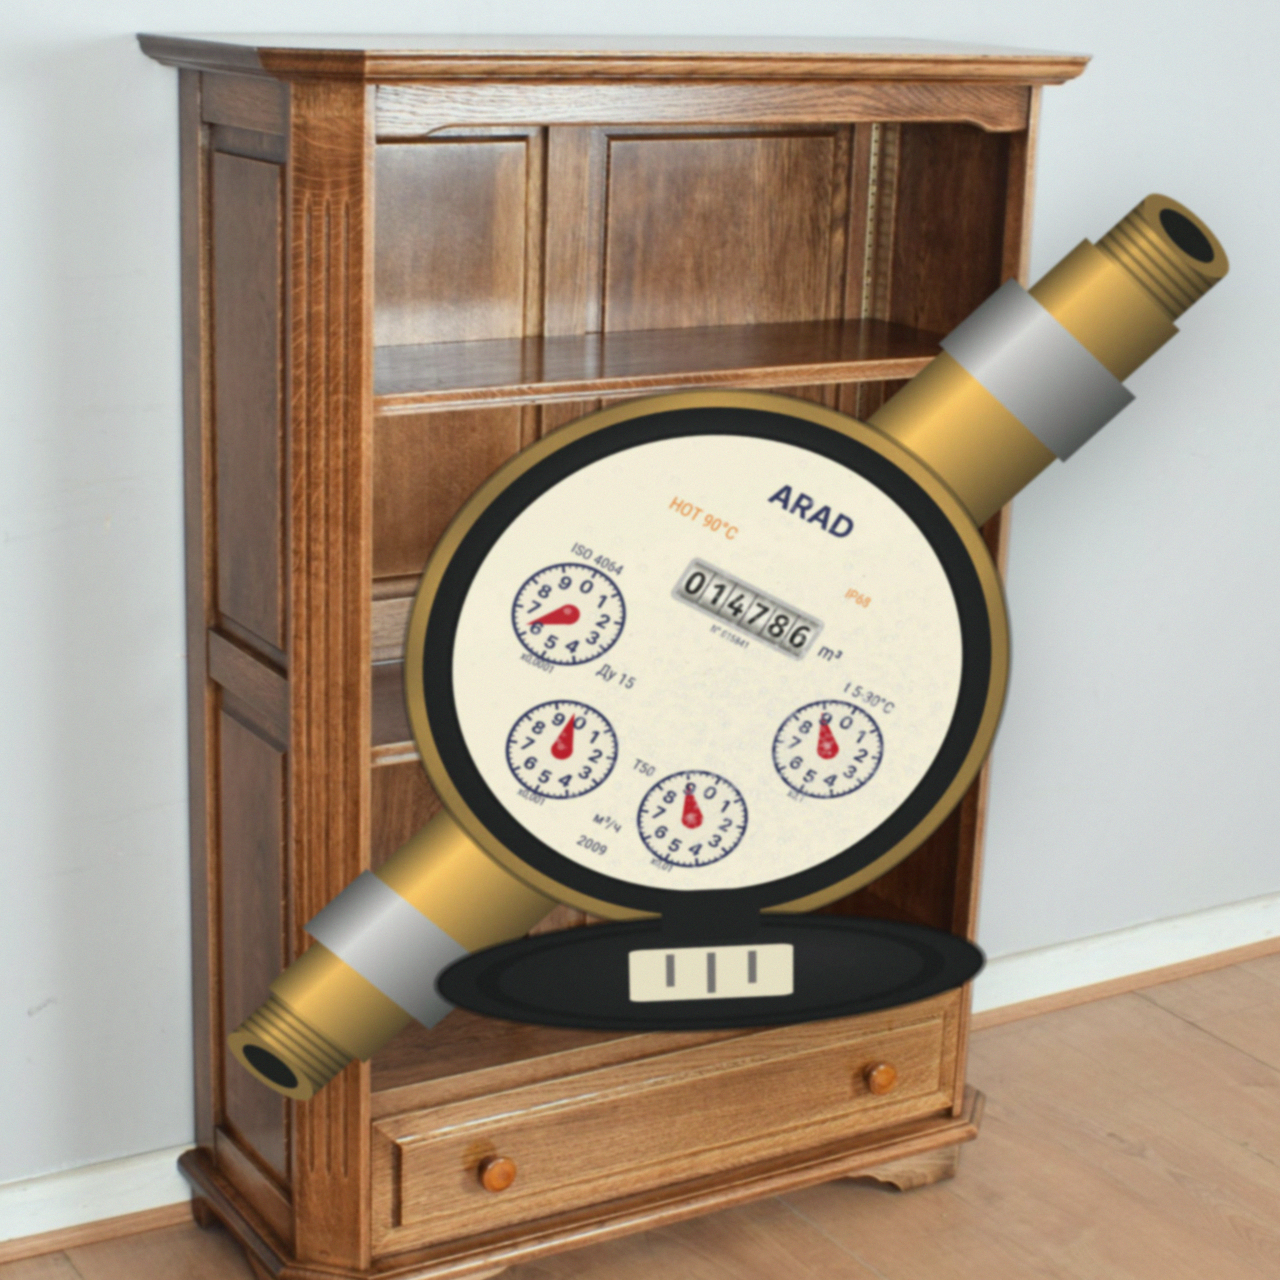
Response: 14786.8896 m³
